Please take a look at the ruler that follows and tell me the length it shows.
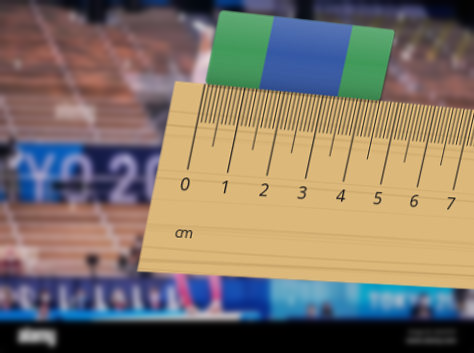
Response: 4.5 cm
